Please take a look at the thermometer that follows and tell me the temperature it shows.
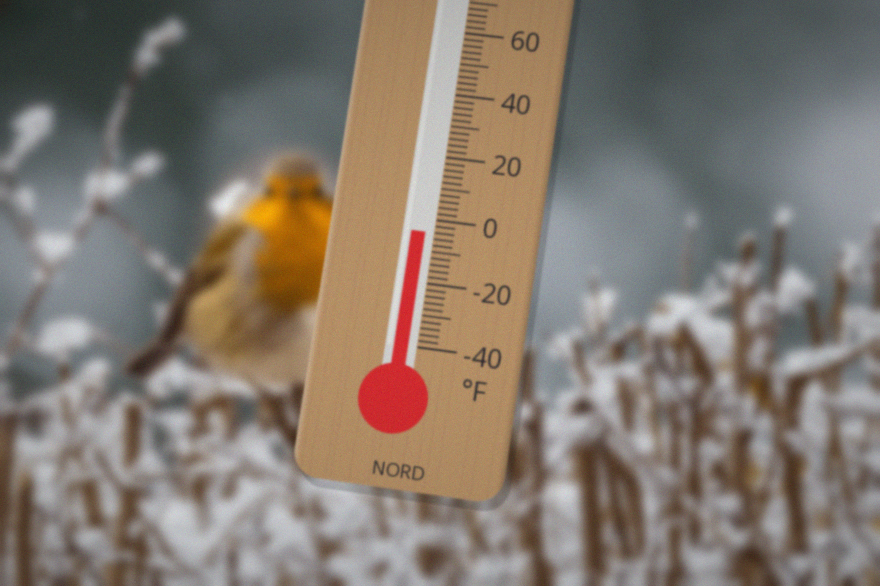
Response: -4 °F
